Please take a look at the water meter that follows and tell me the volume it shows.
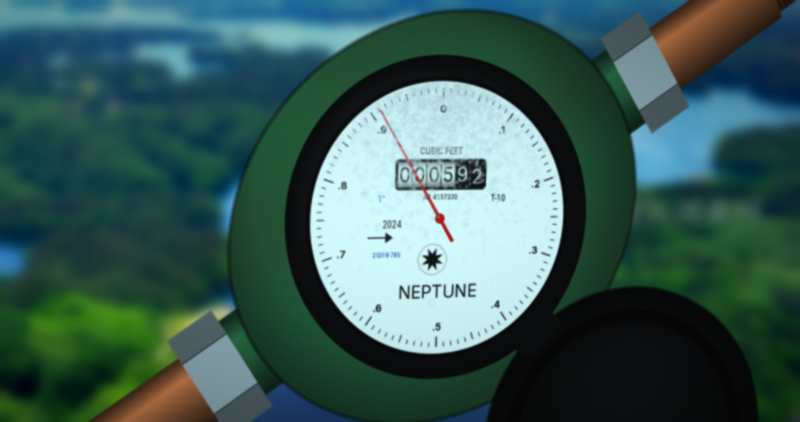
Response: 591.91 ft³
